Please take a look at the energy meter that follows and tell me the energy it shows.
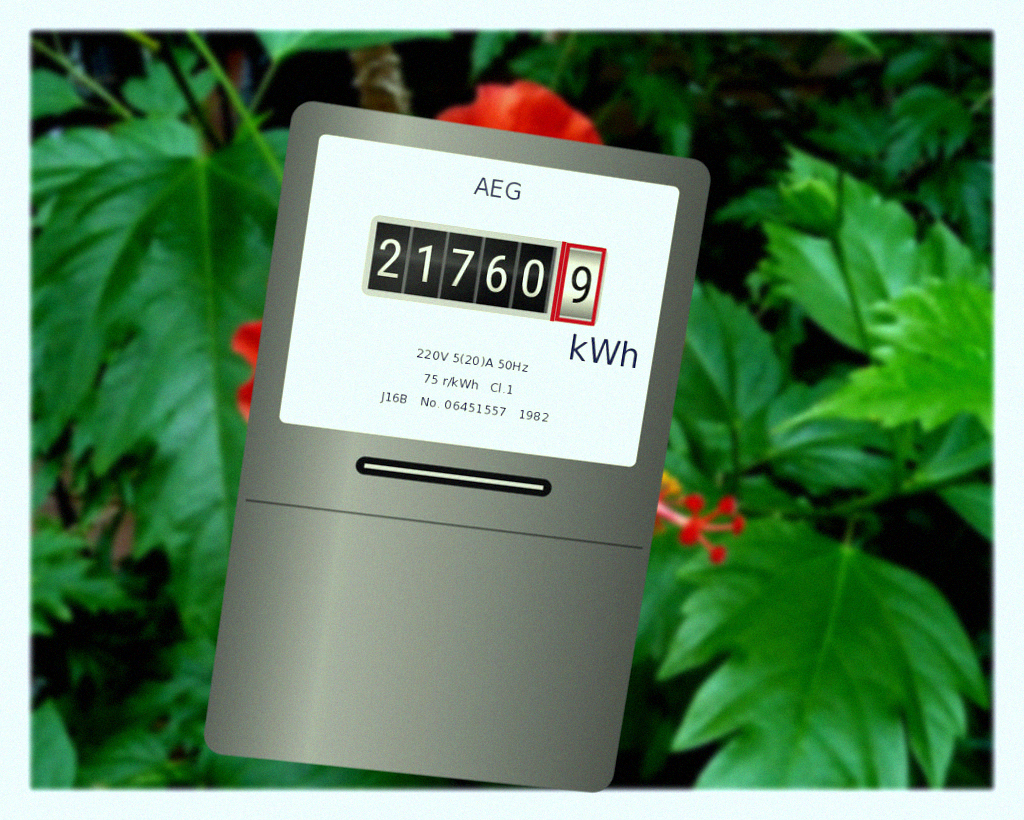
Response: 21760.9 kWh
